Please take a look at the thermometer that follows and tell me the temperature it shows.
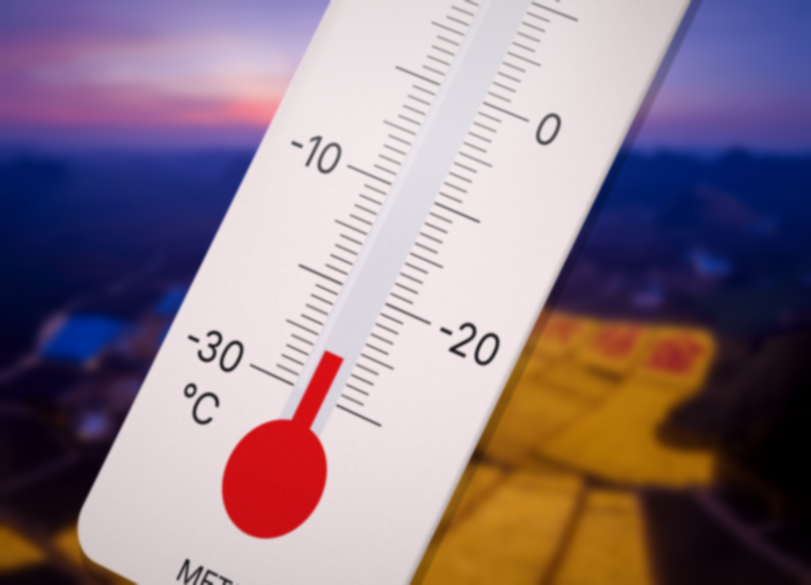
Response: -26 °C
